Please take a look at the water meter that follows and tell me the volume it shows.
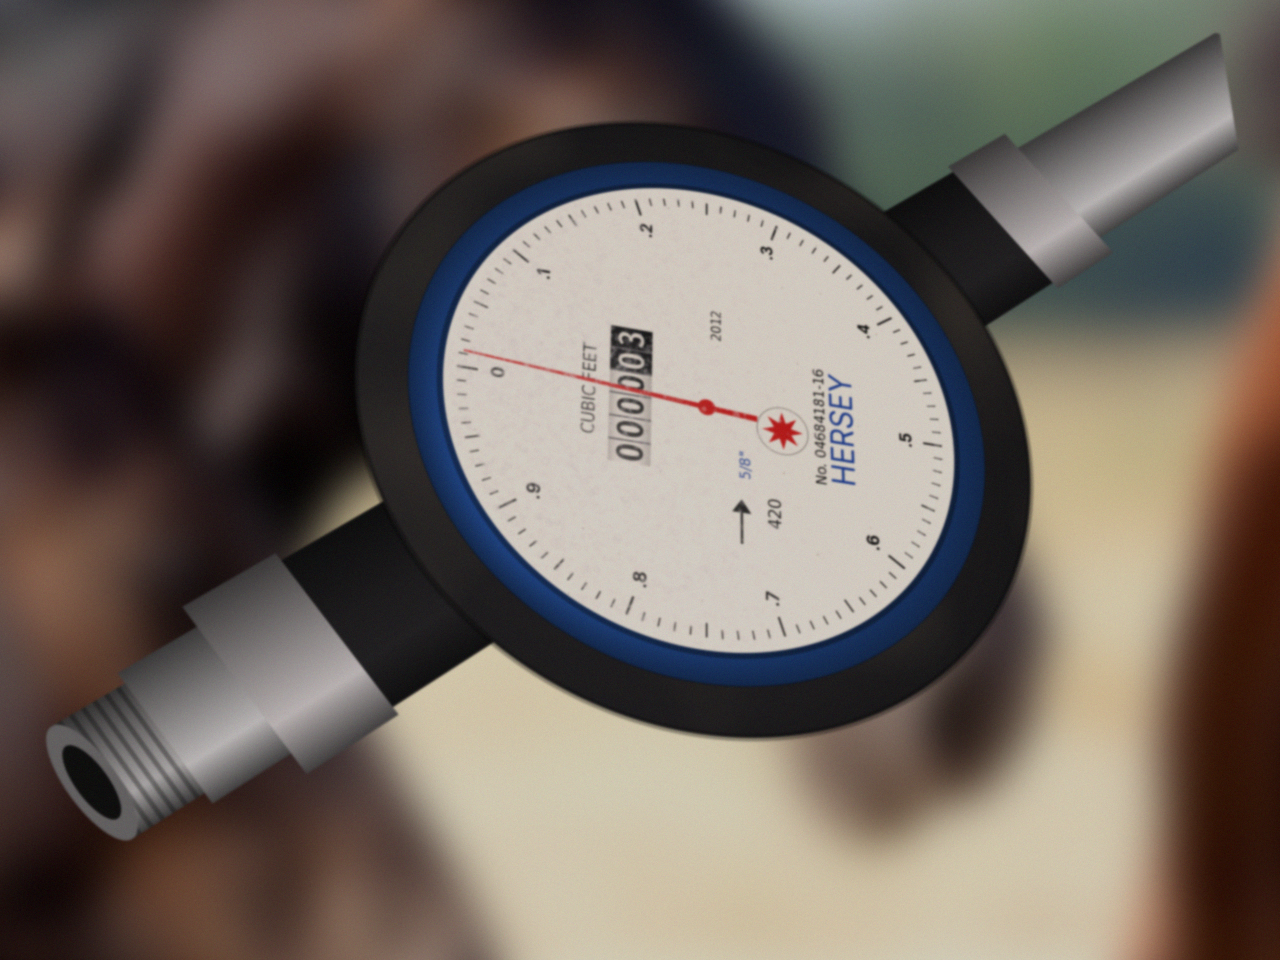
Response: 3.01 ft³
